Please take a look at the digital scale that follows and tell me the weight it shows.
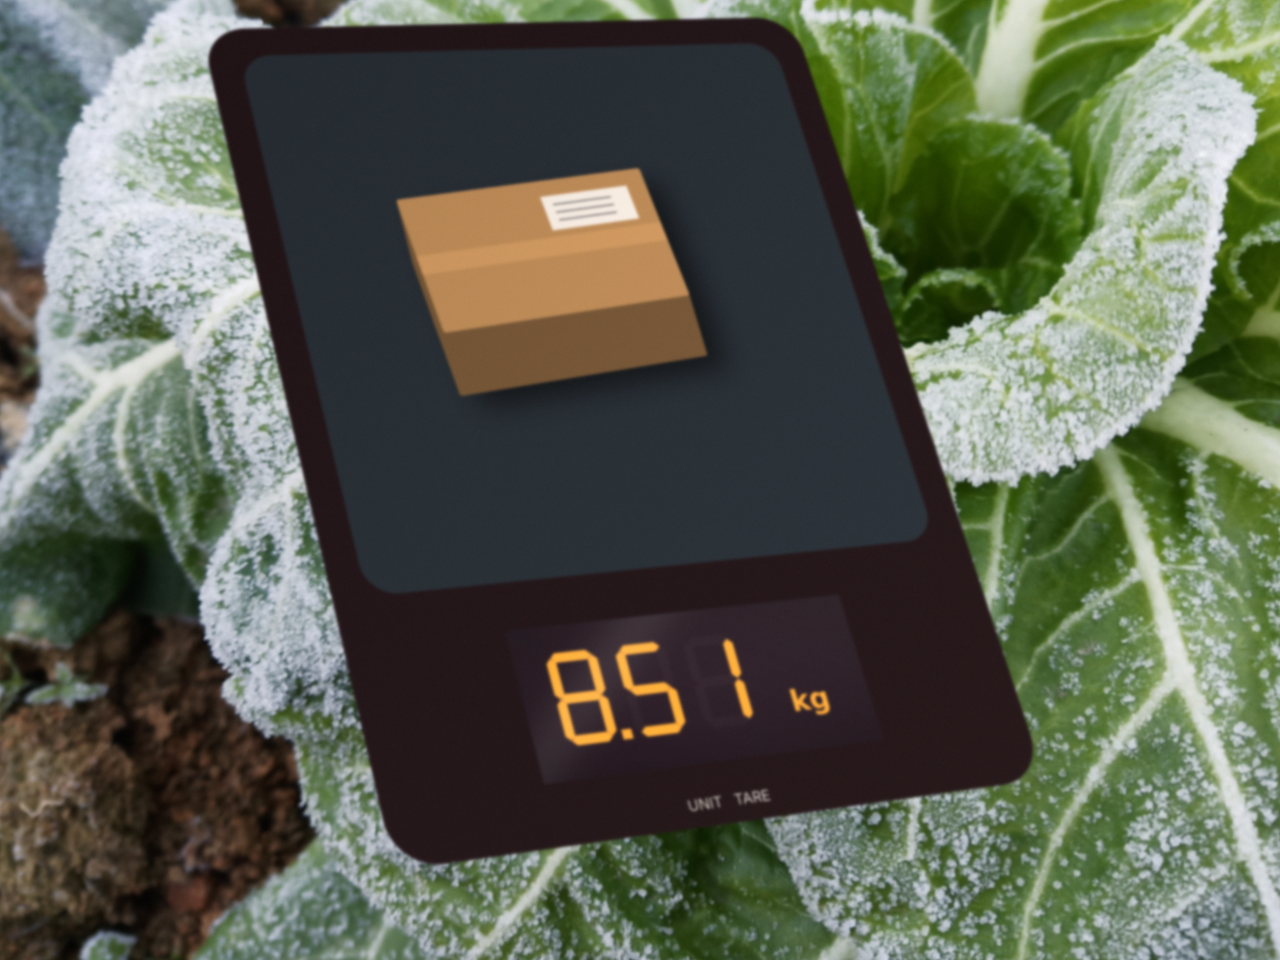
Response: 8.51 kg
